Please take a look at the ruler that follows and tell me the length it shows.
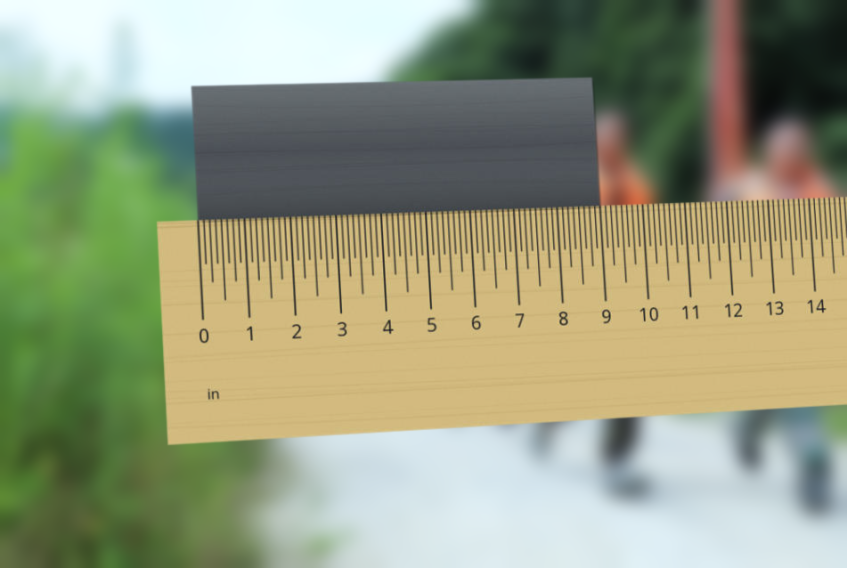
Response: 9 in
